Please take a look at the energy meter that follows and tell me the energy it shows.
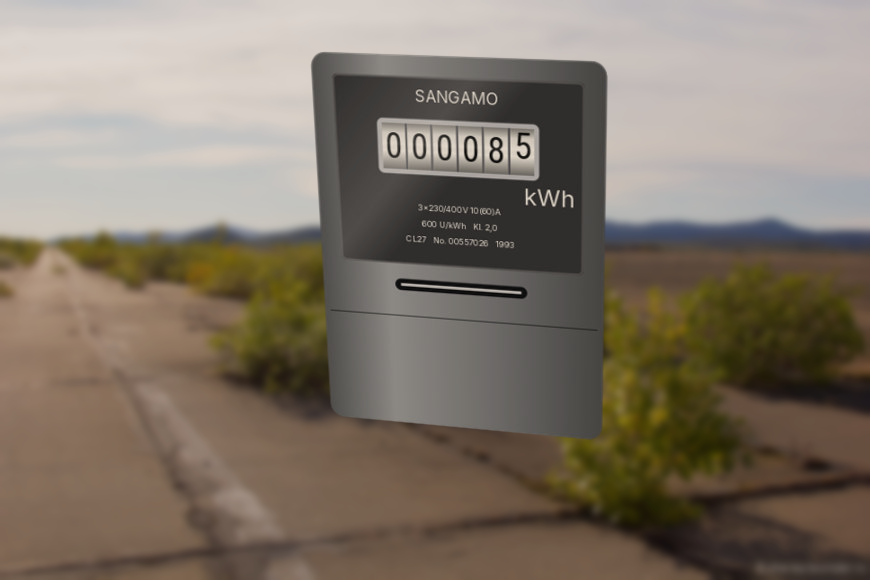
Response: 85 kWh
